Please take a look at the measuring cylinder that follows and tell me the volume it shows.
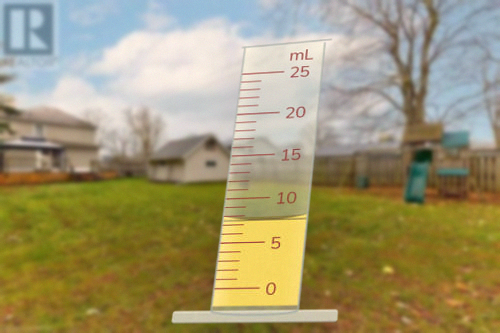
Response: 7.5 mL
